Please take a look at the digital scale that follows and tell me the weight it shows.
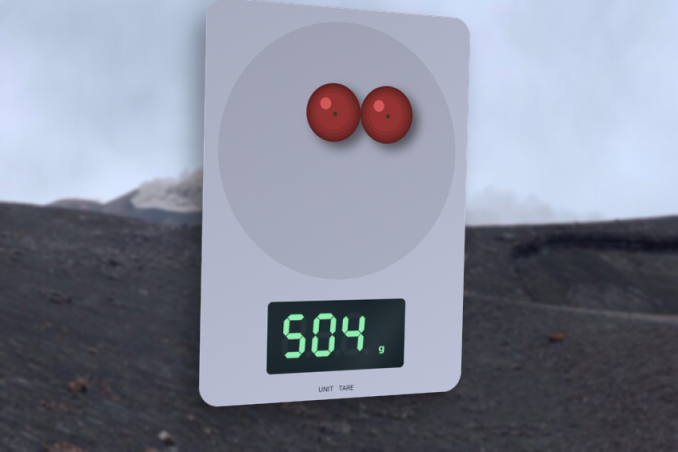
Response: 504 g
